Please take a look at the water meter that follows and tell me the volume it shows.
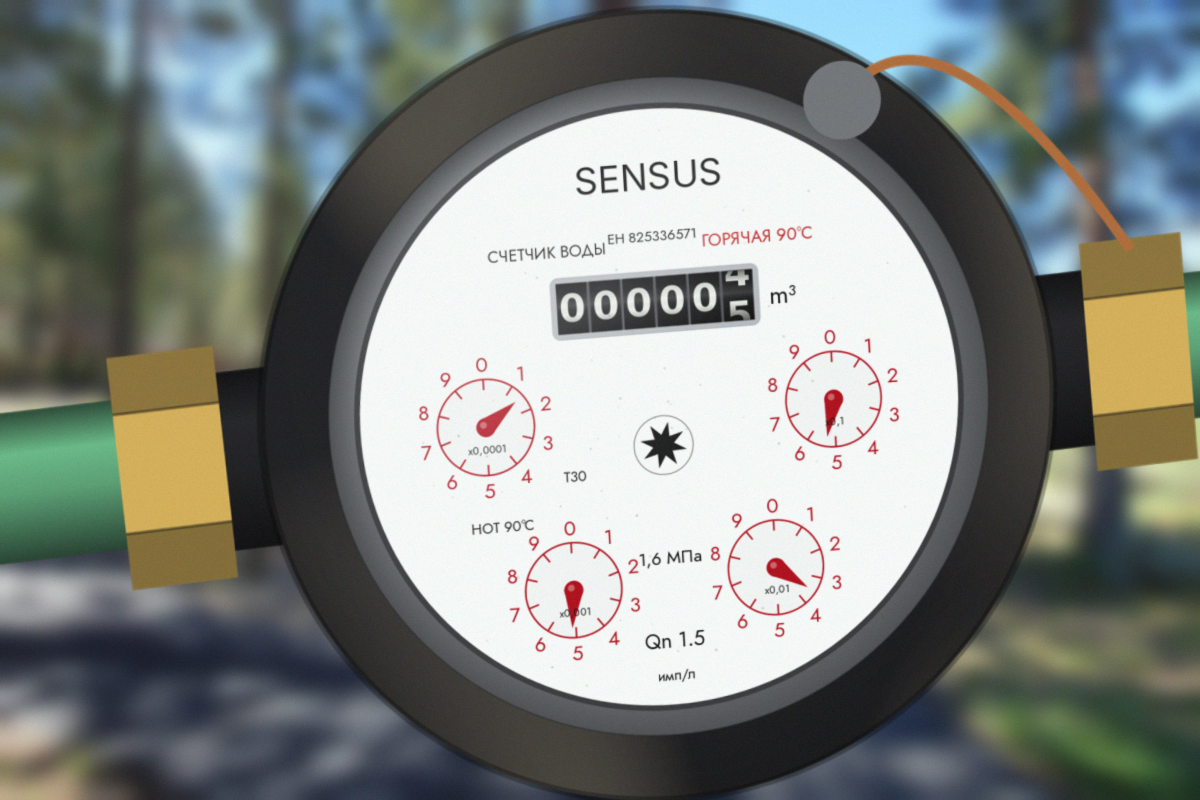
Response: 4.5351 m³
